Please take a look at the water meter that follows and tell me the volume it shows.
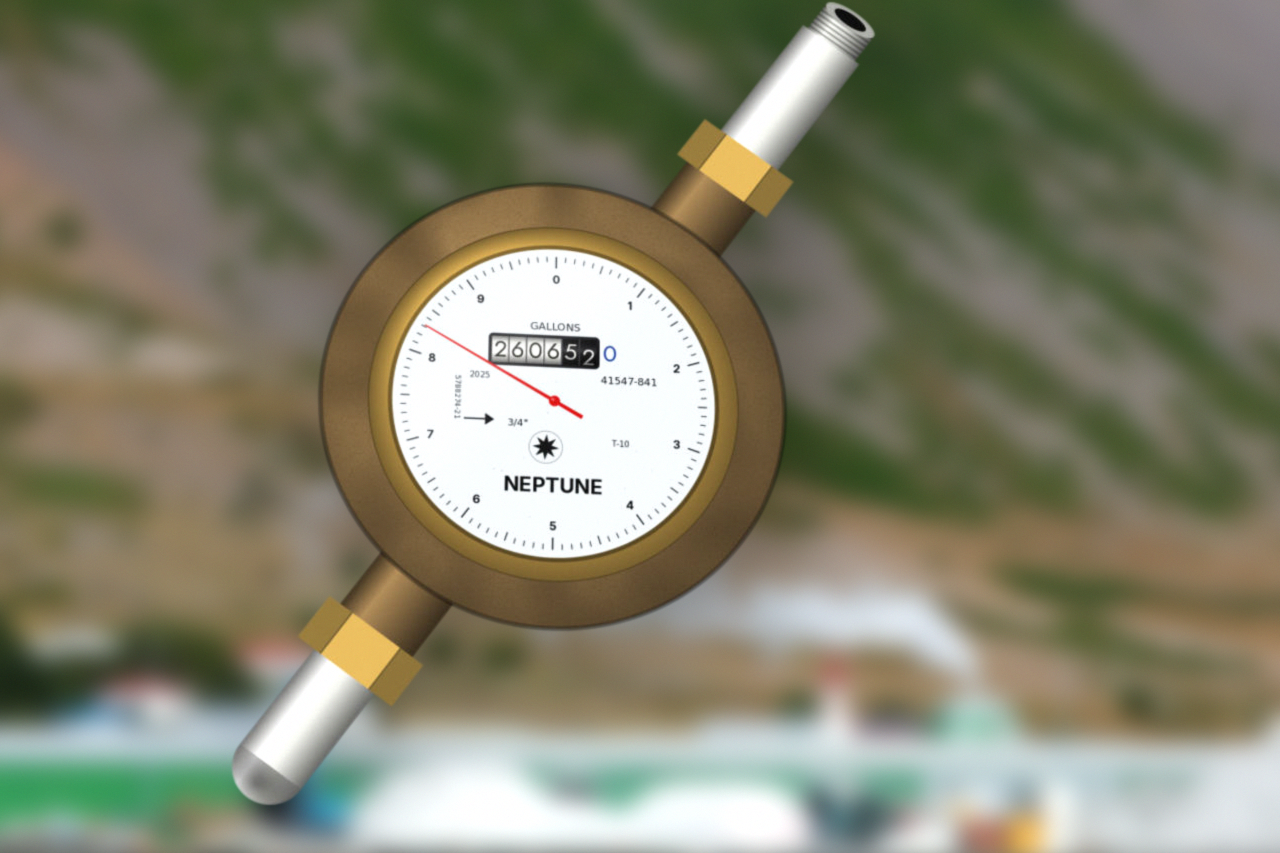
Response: 2606518.3 gal
